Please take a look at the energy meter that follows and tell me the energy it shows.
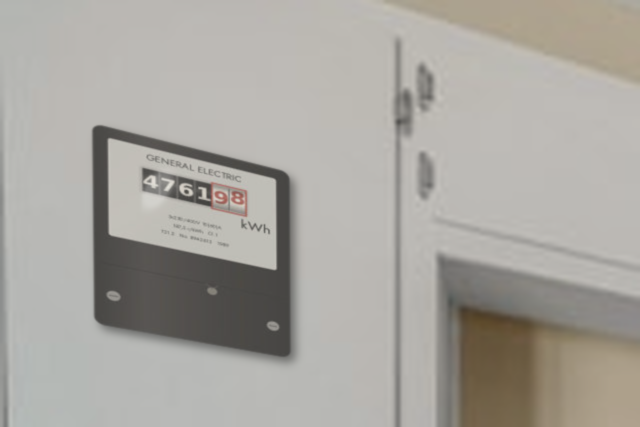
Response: 4761.98 kWh
